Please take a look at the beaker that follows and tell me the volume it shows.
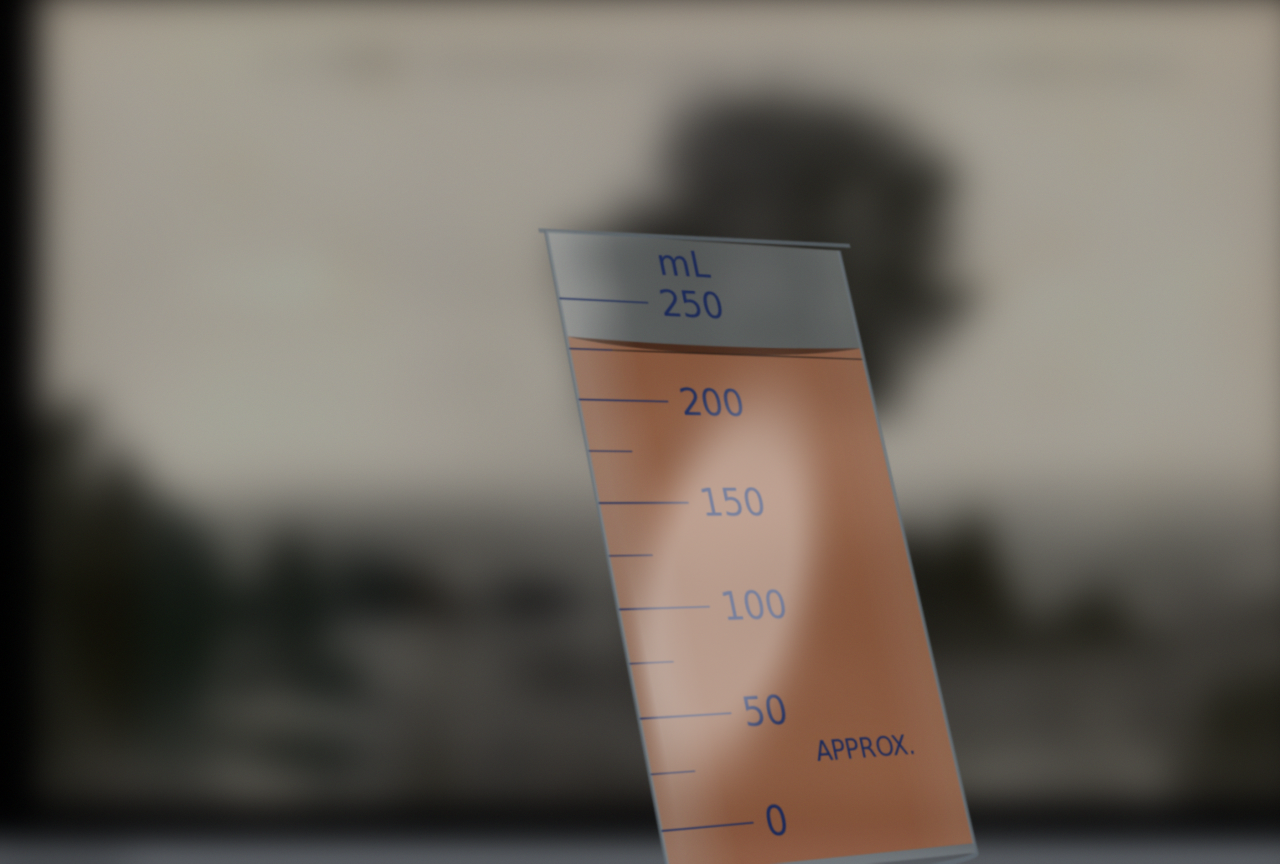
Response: 225 mL
